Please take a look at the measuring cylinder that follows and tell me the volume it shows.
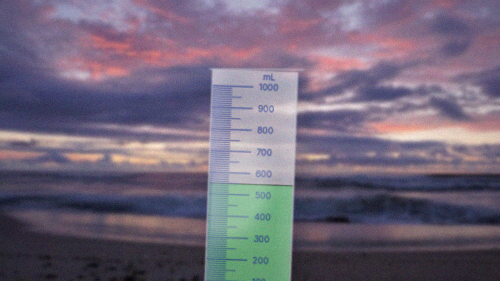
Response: 550 mL
